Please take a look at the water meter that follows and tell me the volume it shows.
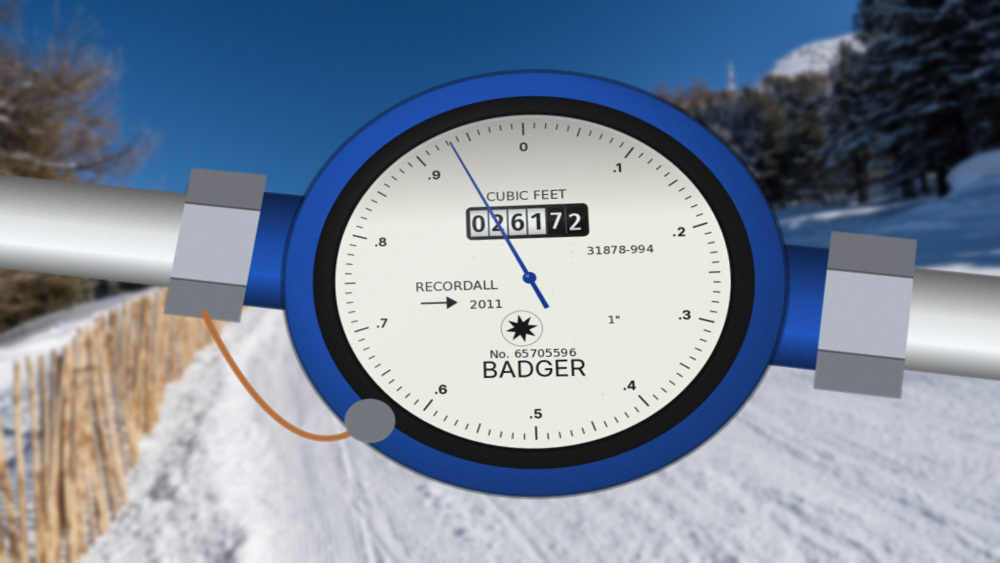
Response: 26171.93 ft³
